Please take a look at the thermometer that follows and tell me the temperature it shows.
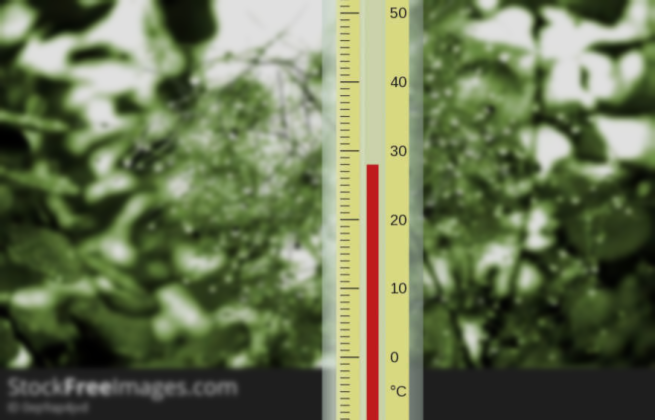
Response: 28 °C
